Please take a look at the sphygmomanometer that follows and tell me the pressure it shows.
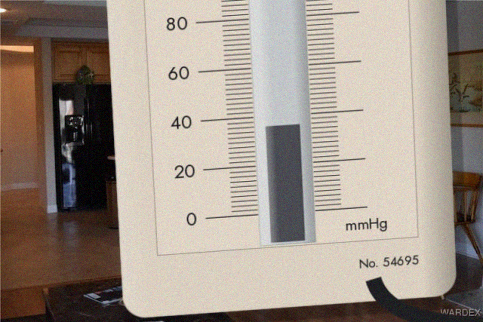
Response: 36 mmHg
